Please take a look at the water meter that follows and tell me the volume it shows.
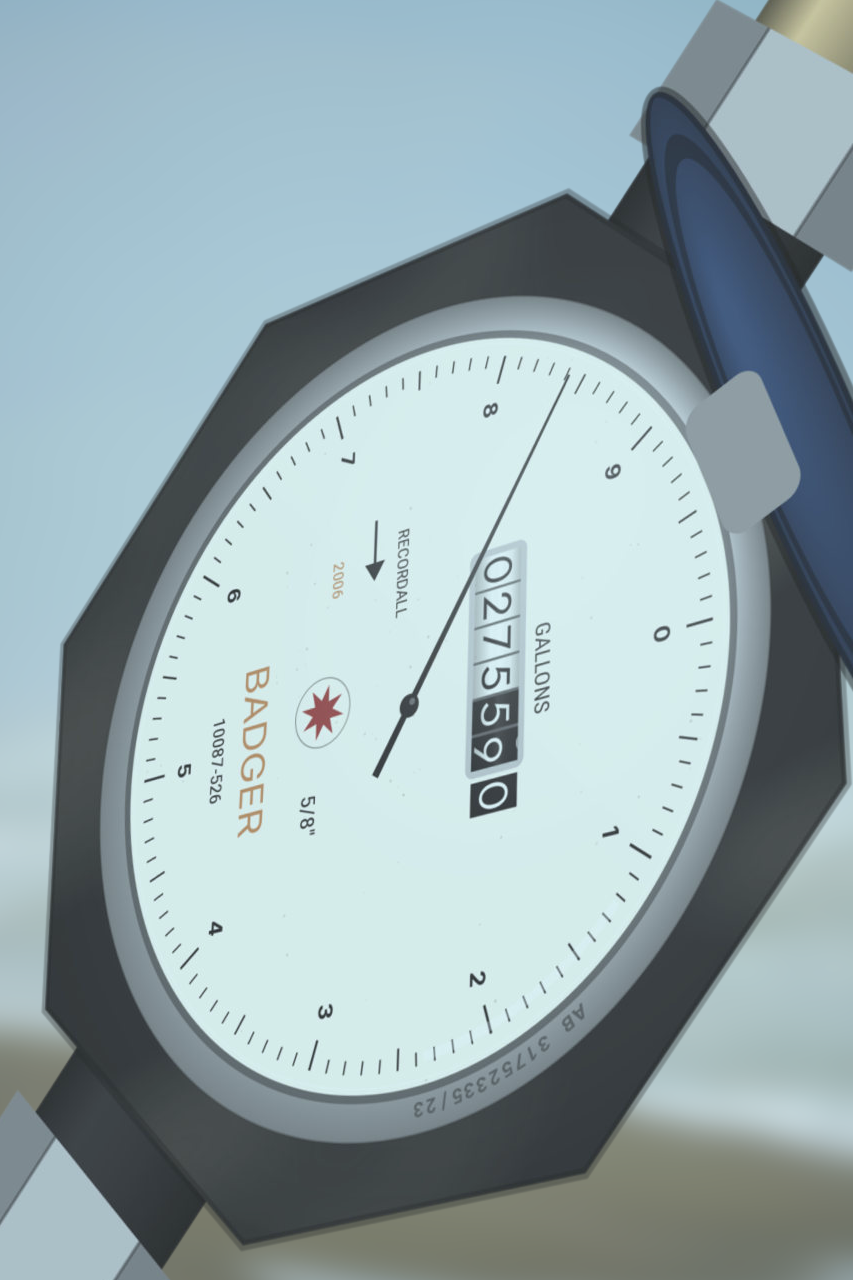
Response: 275588.4 gal
